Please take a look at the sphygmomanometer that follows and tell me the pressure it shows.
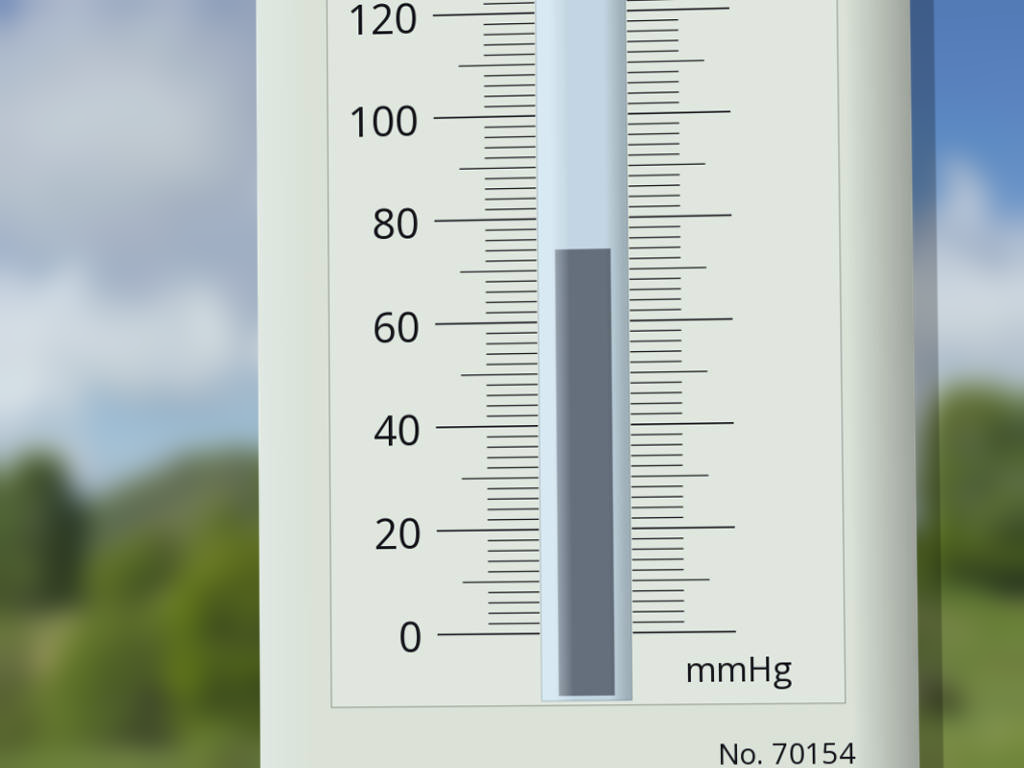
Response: 74 mmHg
